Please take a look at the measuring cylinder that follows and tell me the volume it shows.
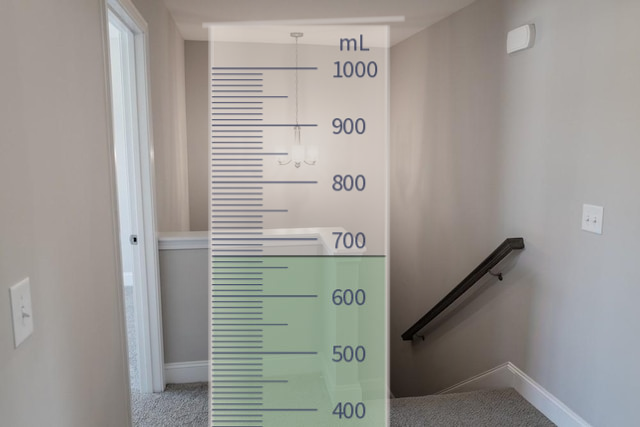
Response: 670 mL
